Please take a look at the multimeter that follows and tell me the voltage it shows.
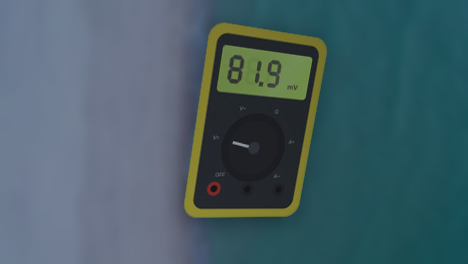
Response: 81.9 mV
